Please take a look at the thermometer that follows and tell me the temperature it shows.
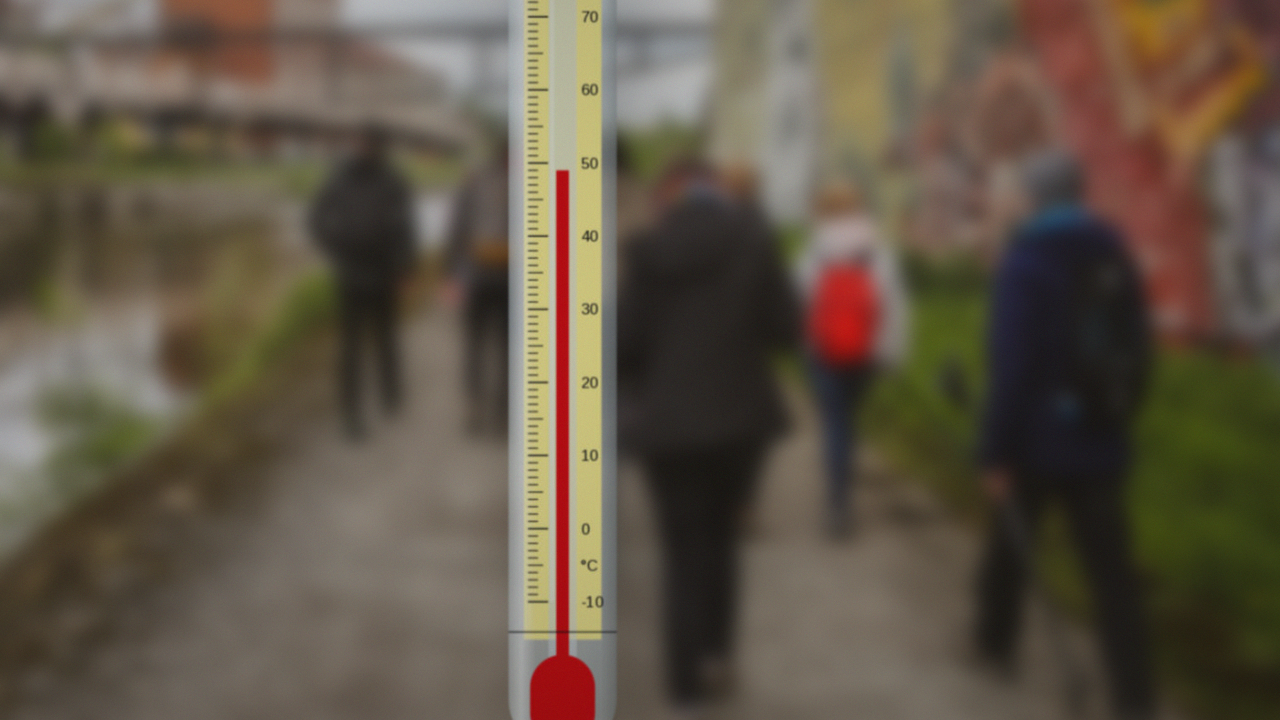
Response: 49 °C
